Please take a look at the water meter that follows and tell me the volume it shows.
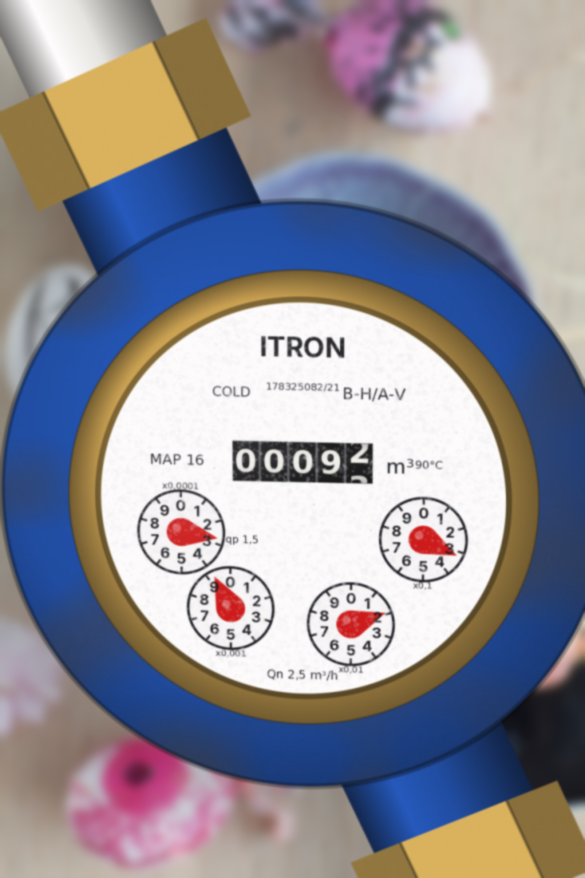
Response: 92.3192 m³
